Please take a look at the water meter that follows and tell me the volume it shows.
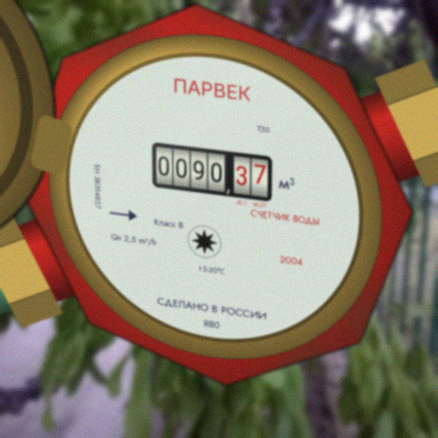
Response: 90.37 m³
